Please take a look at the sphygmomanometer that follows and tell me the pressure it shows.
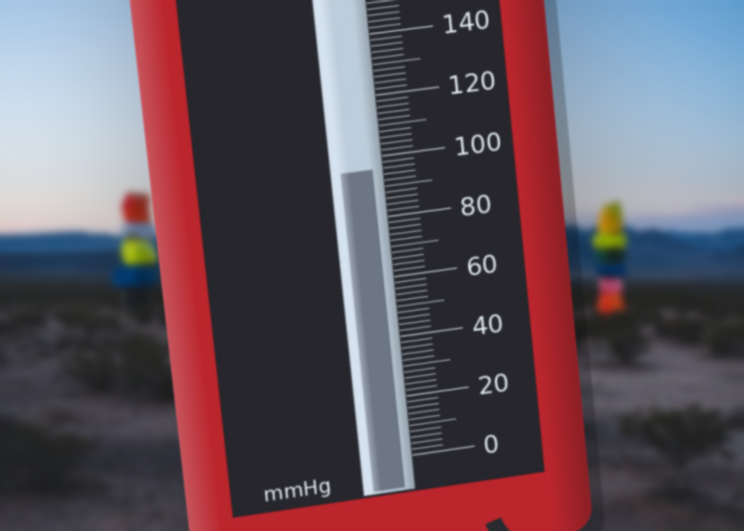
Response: 96 mmHg
